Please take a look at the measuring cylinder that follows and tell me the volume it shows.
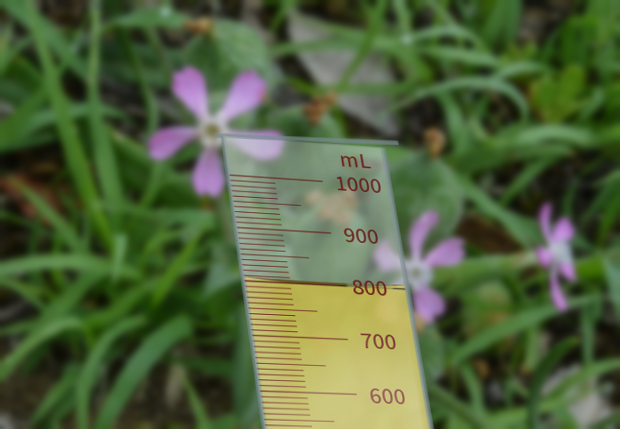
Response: 800 mL
